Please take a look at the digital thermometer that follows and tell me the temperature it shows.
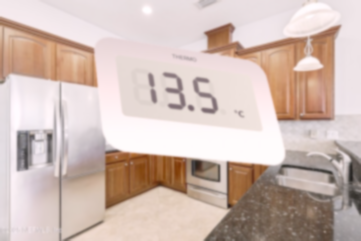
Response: 13.5 °C
